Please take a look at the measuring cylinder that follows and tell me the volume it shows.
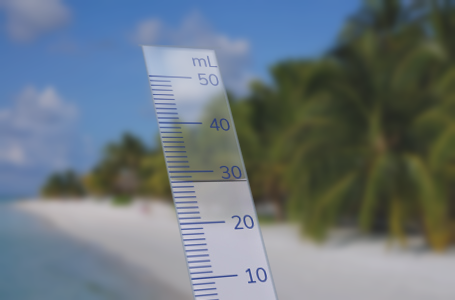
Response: 28 mL
